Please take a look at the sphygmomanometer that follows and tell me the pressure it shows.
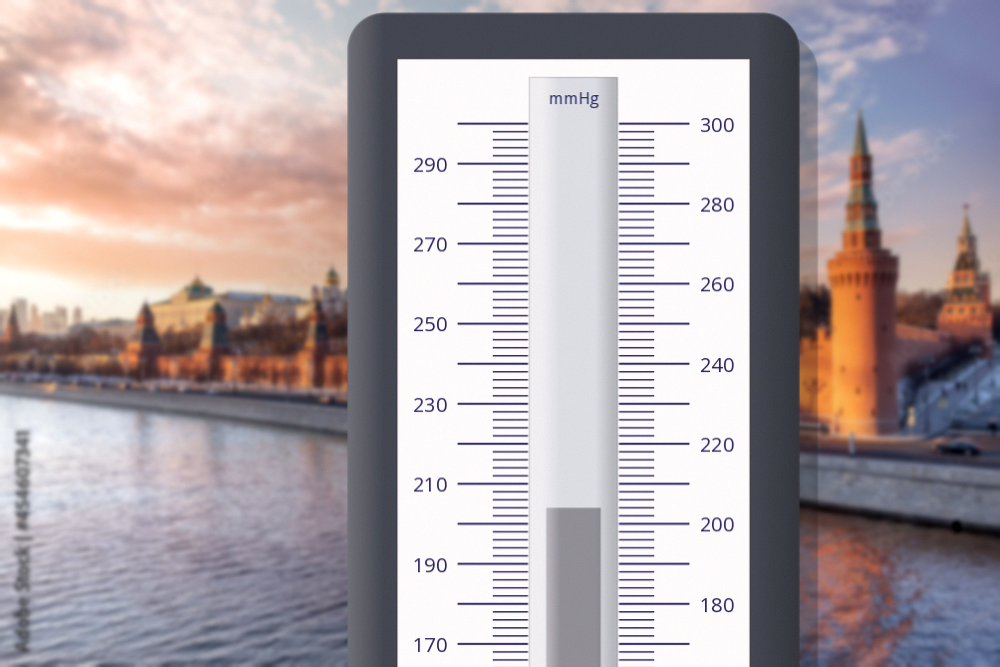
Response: 204 mmHg
